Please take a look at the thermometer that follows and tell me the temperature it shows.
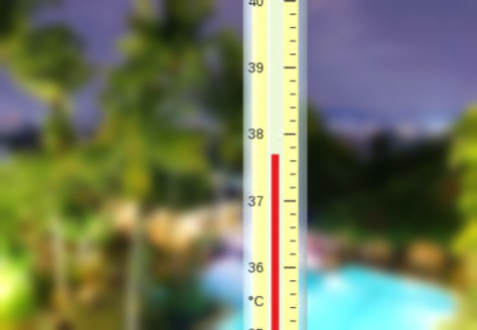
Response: 37.7 °C
